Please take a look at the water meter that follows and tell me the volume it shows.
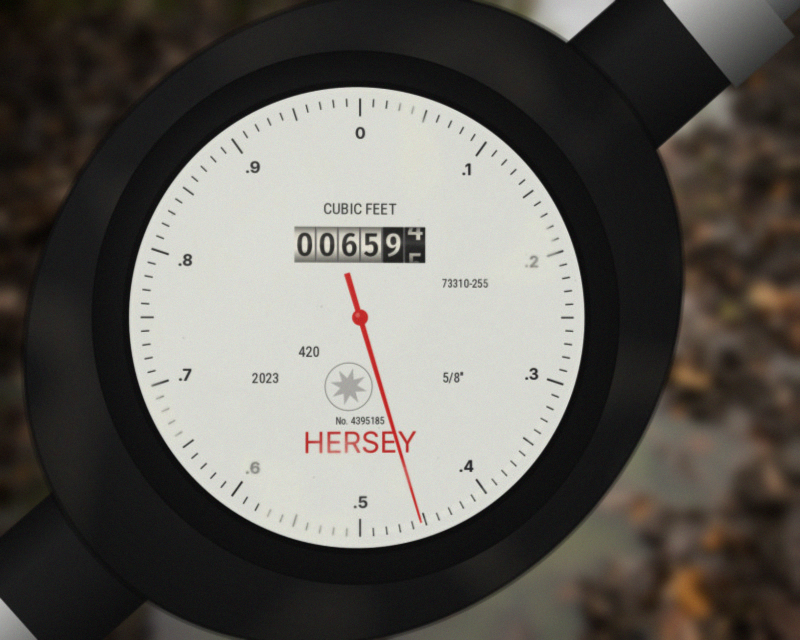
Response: 6594.45 ft³
